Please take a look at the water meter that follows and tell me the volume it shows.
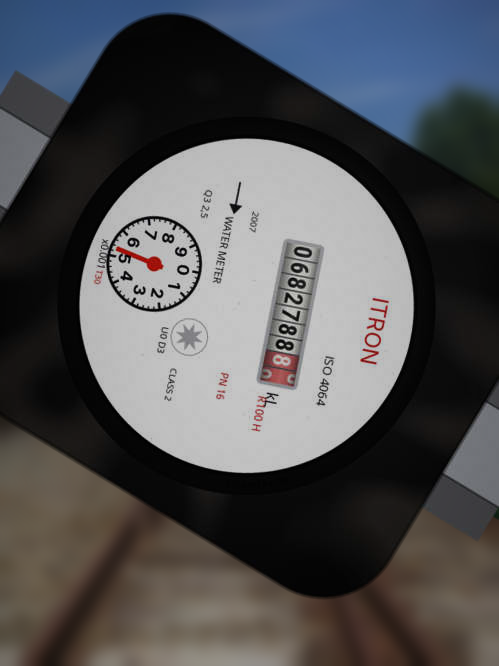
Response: 682788.885 kL
